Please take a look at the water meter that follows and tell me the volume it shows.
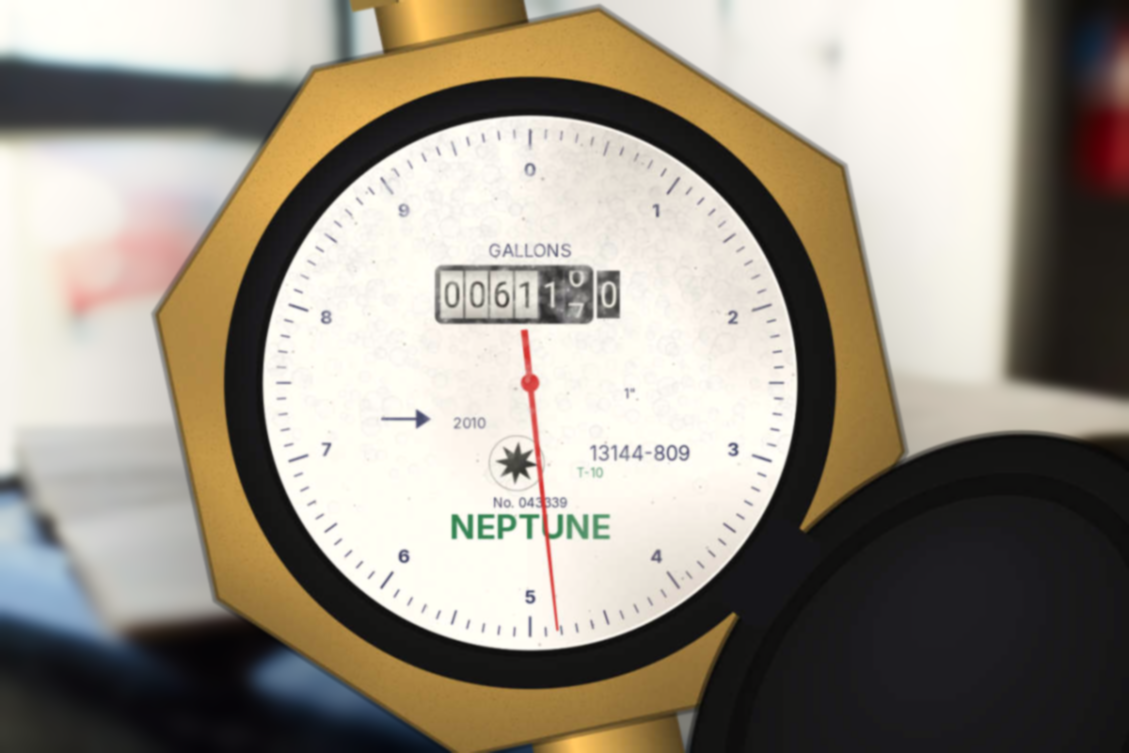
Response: 61164.8 gal
